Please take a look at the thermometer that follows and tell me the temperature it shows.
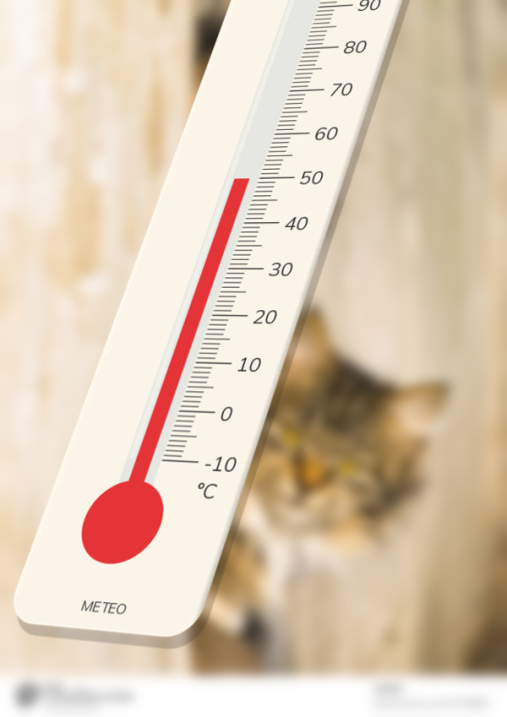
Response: 50 °C
